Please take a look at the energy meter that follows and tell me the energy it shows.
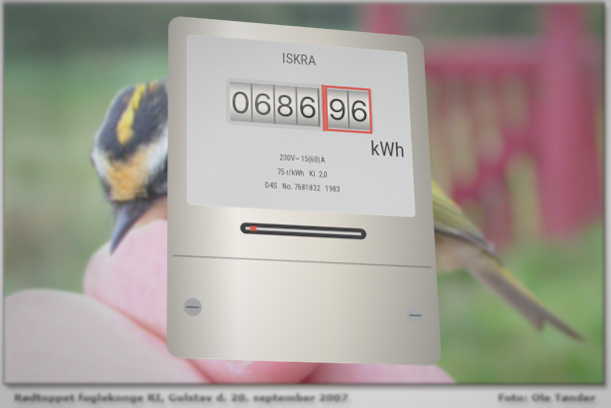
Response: 686.96 kWh
